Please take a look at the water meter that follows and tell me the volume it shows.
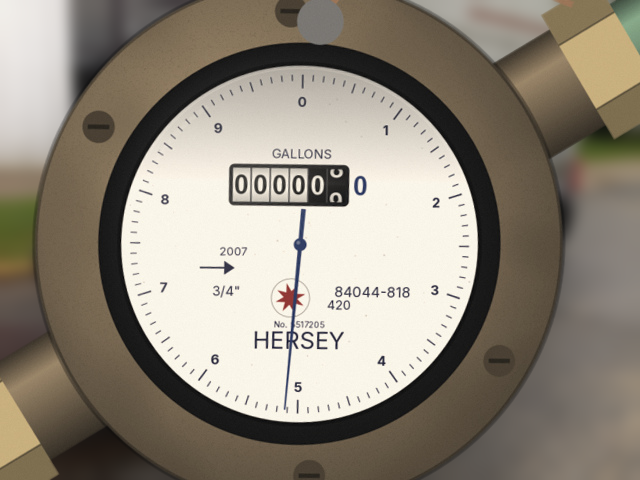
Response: 85.1 gal
